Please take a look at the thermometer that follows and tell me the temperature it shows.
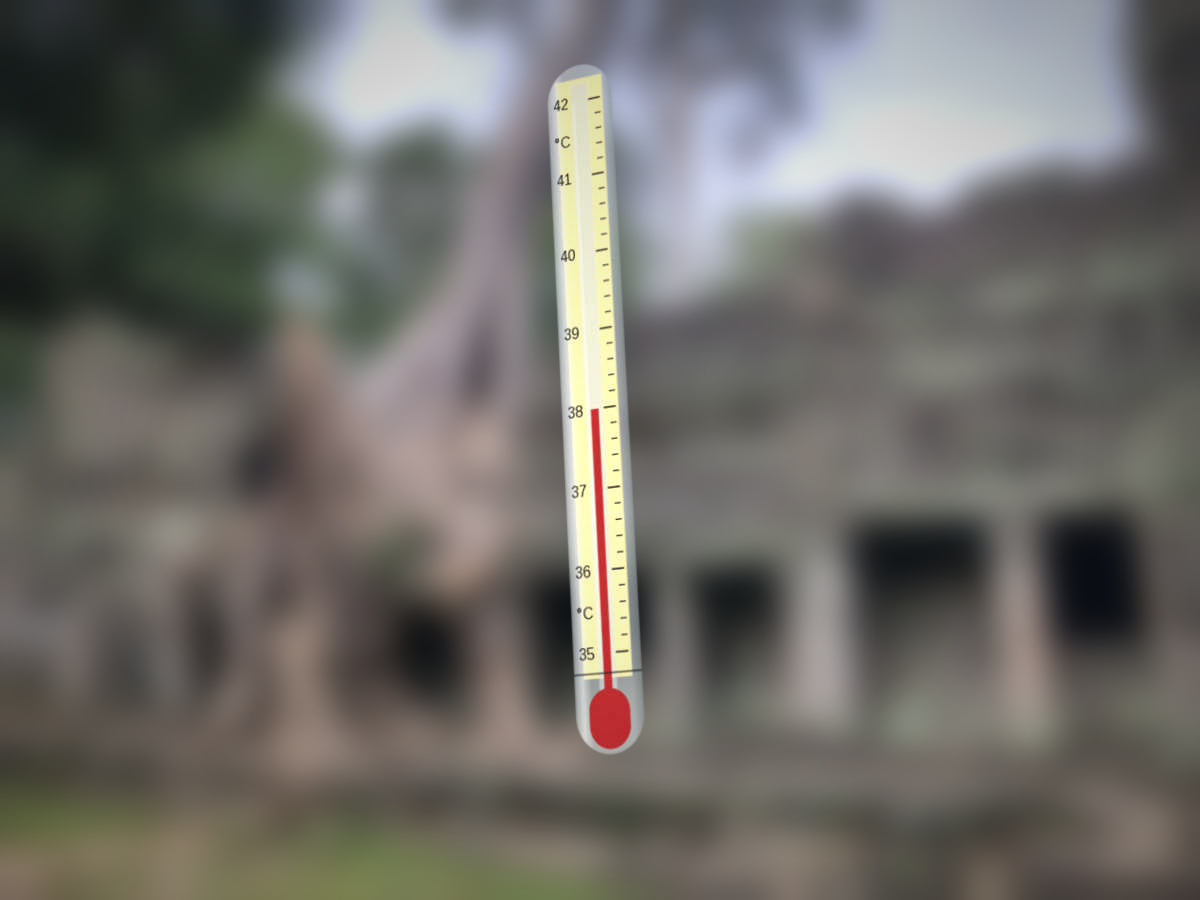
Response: 38 °C
